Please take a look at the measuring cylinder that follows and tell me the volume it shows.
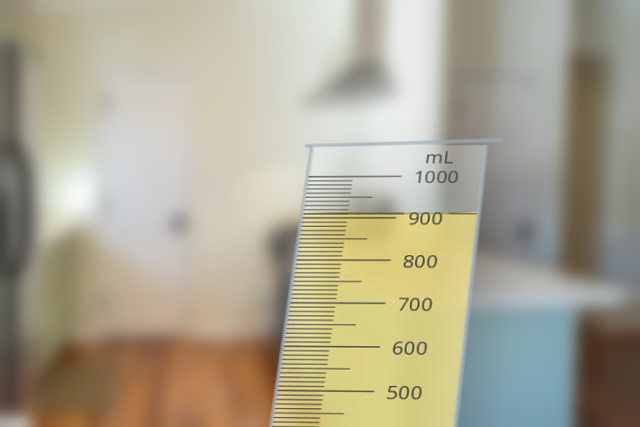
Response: 910 mL
